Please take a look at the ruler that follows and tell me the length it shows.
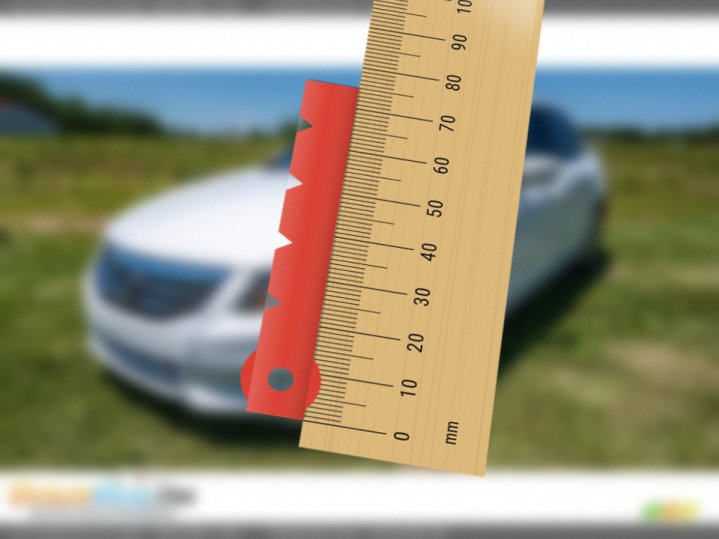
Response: 75 mm
